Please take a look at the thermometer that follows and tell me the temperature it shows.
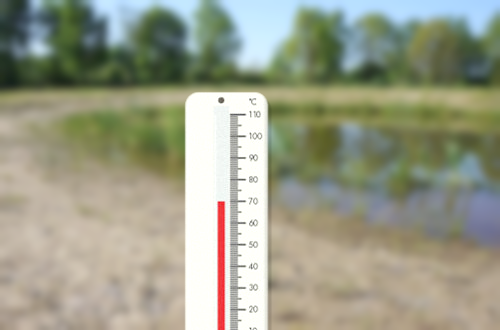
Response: 70 °C
